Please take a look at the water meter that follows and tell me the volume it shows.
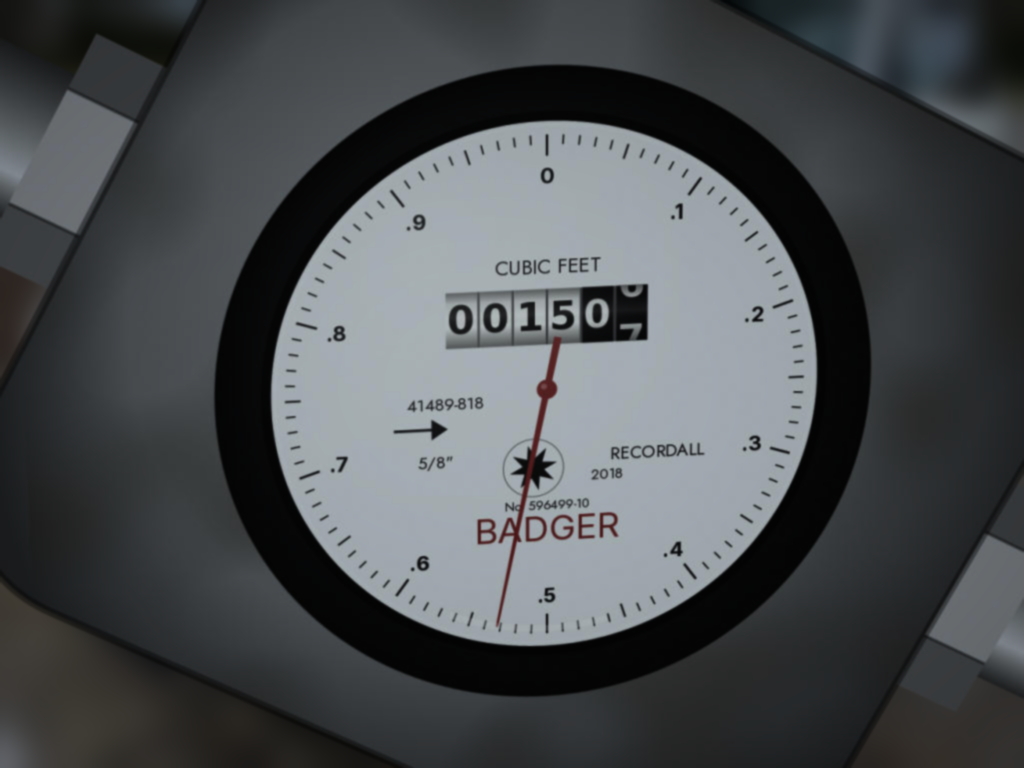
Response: 1506.53 ft³
